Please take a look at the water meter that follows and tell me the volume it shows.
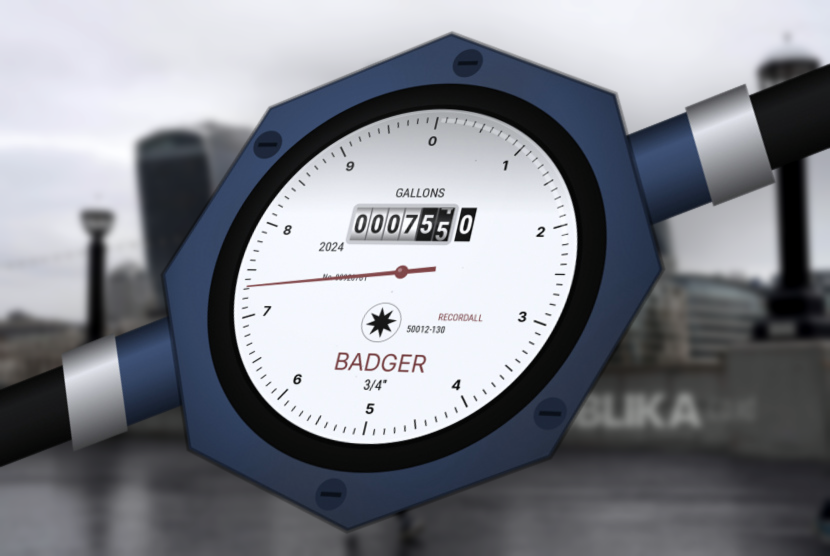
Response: 7547.3 gal
